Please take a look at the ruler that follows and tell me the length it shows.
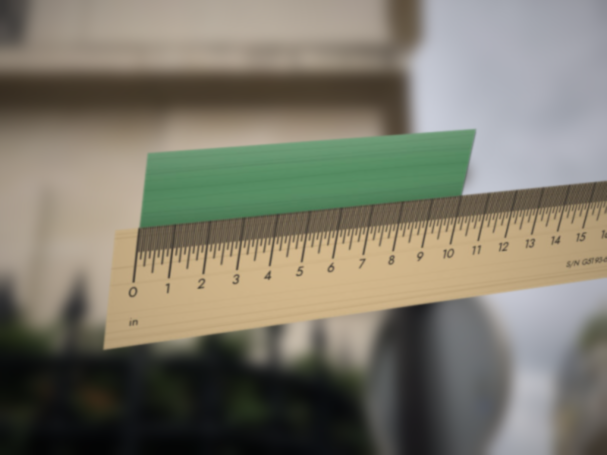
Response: 10 in
